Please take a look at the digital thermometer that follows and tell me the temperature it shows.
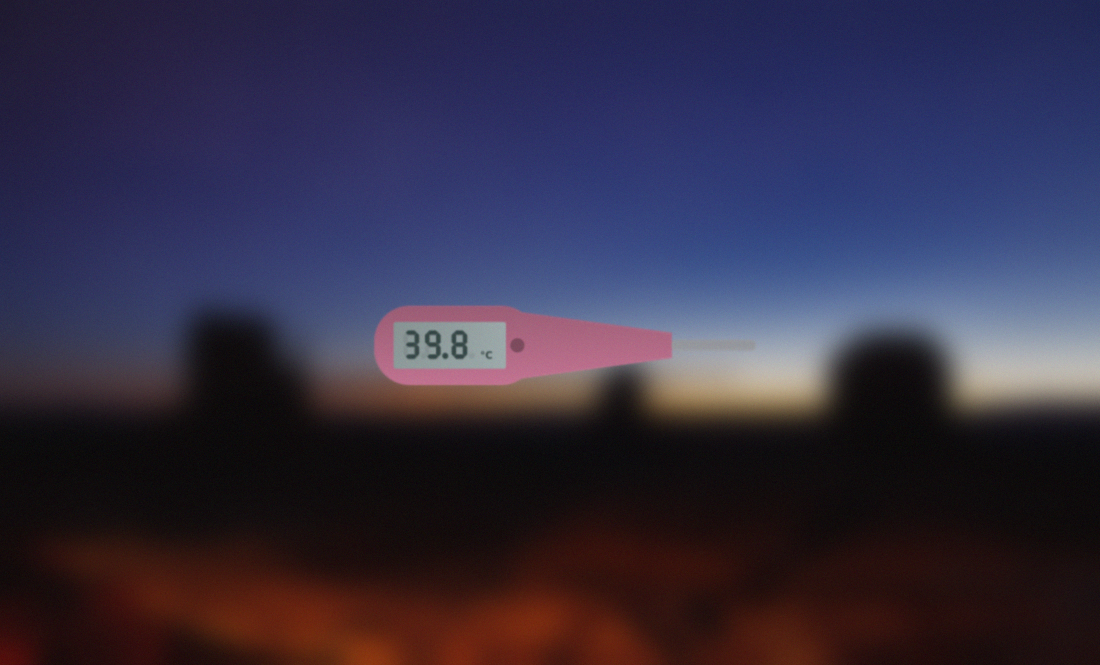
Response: 39.8 °C
